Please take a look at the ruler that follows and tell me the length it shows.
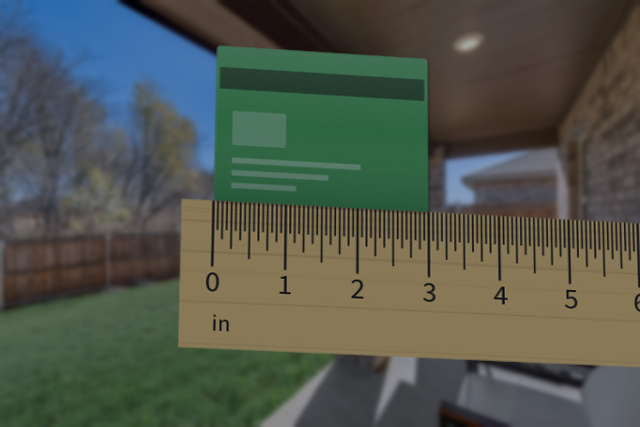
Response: 3 in
